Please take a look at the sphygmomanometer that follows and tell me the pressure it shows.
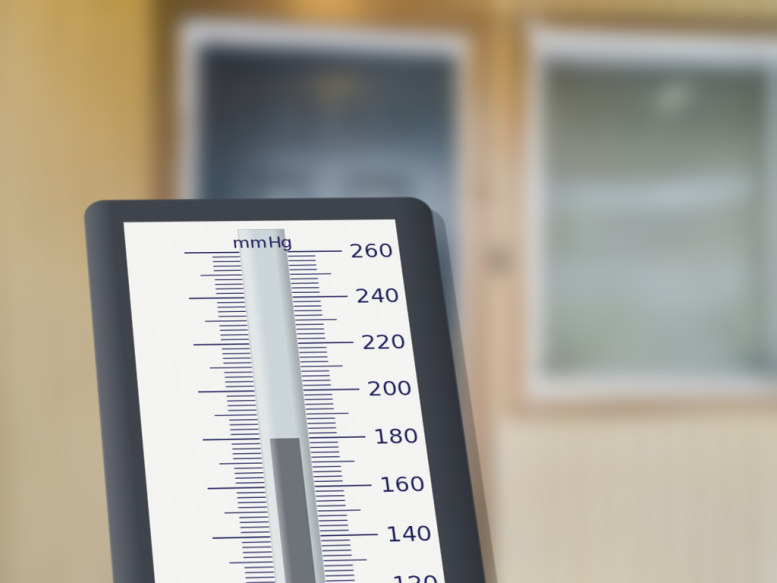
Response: 180 mmHg
